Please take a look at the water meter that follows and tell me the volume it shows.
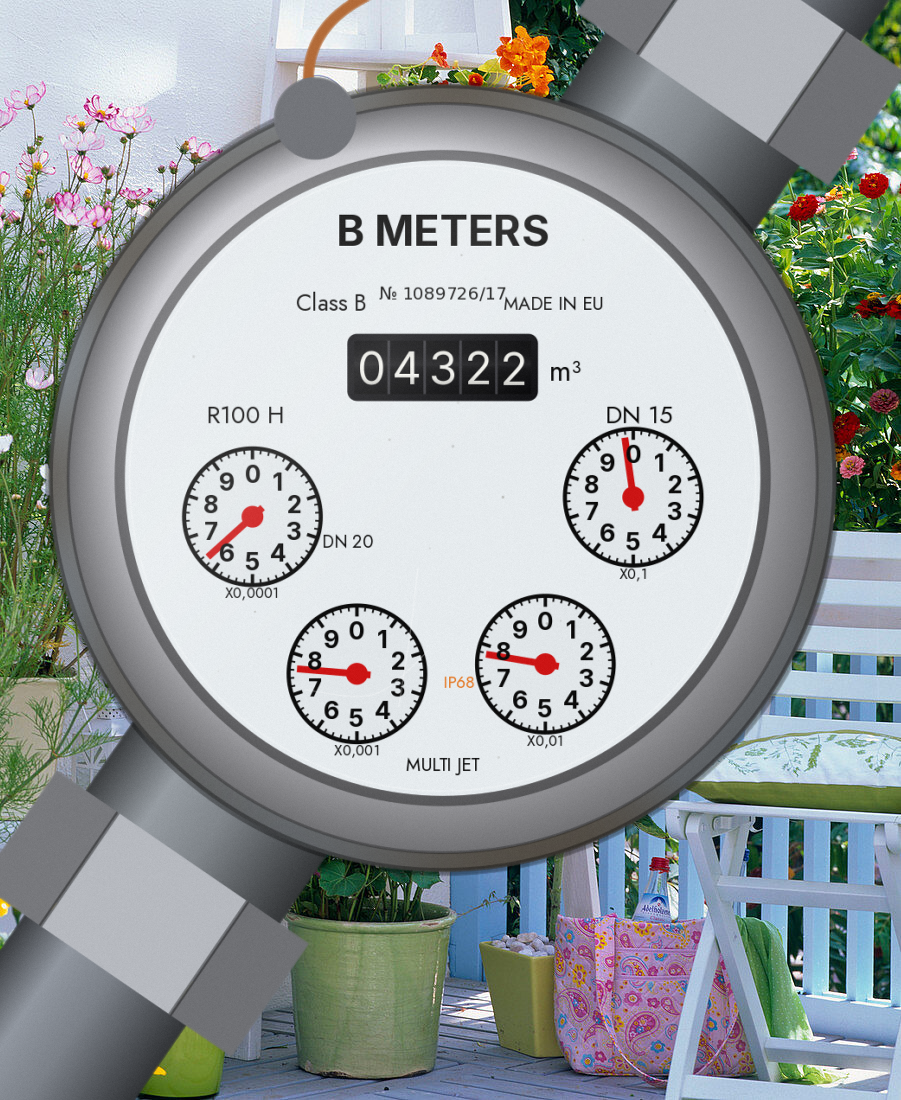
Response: 4321.9776 m³
